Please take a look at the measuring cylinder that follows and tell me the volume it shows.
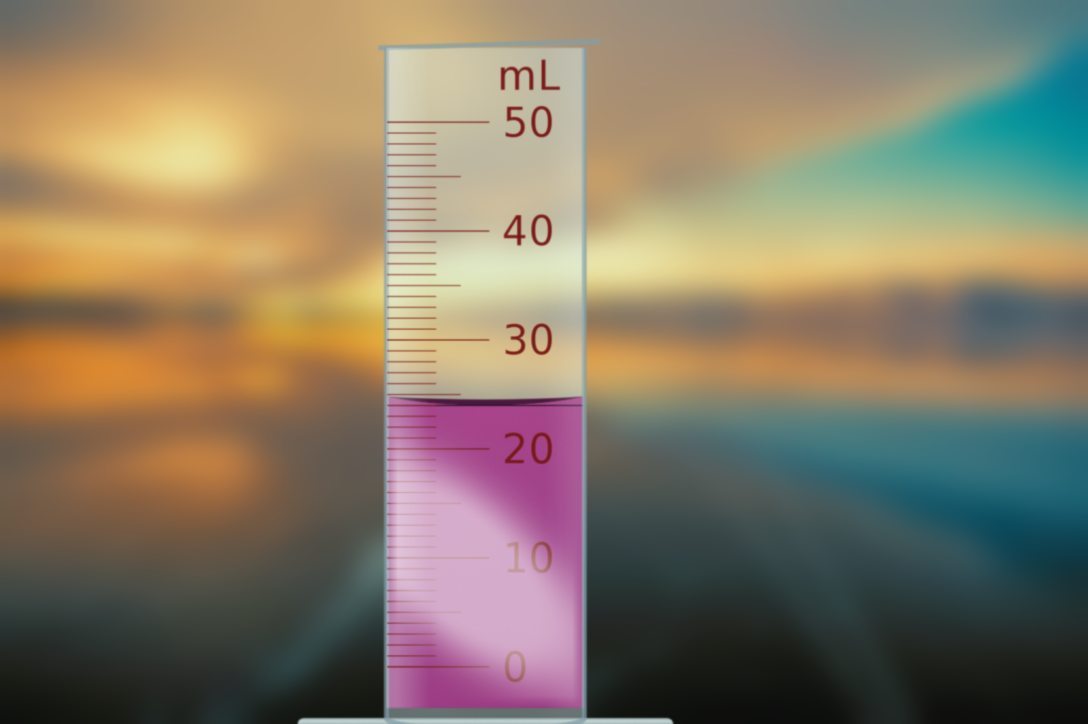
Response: 24 mL
